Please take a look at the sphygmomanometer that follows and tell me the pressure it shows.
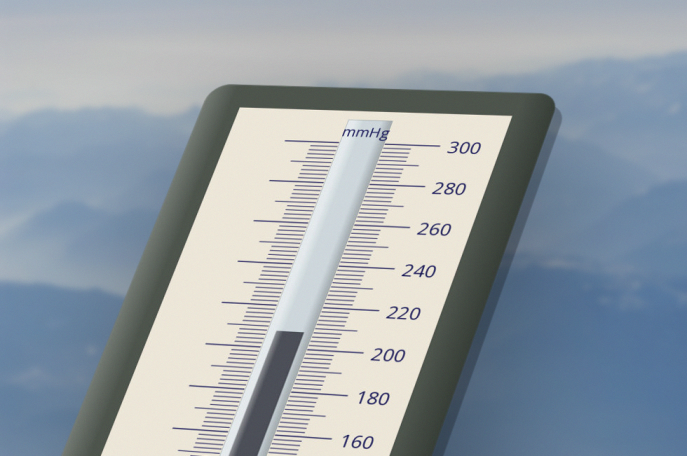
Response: 208 mmHg
